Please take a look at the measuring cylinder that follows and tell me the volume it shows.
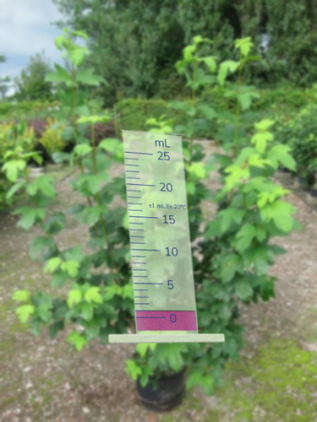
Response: 1 mL
